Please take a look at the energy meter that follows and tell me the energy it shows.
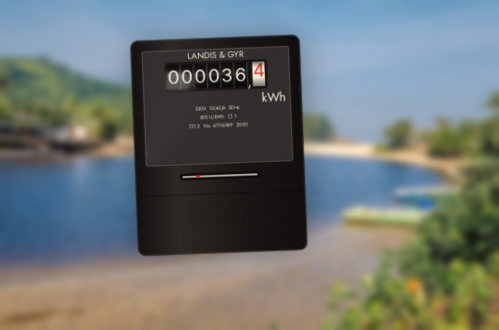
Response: 36.4 kWh
